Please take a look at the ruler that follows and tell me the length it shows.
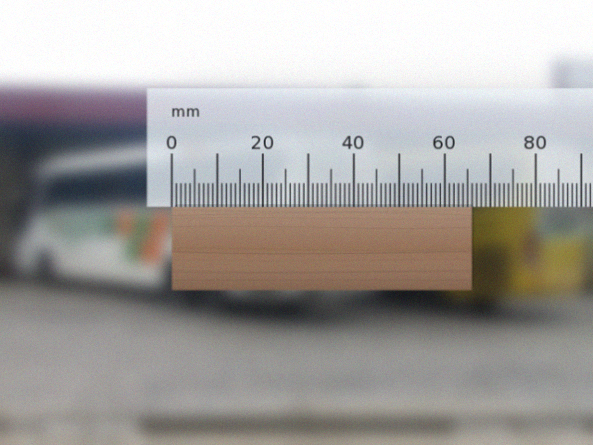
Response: 66 mm
